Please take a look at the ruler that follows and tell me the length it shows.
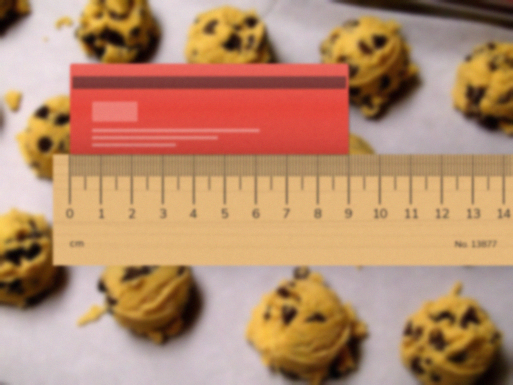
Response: 9 cm
